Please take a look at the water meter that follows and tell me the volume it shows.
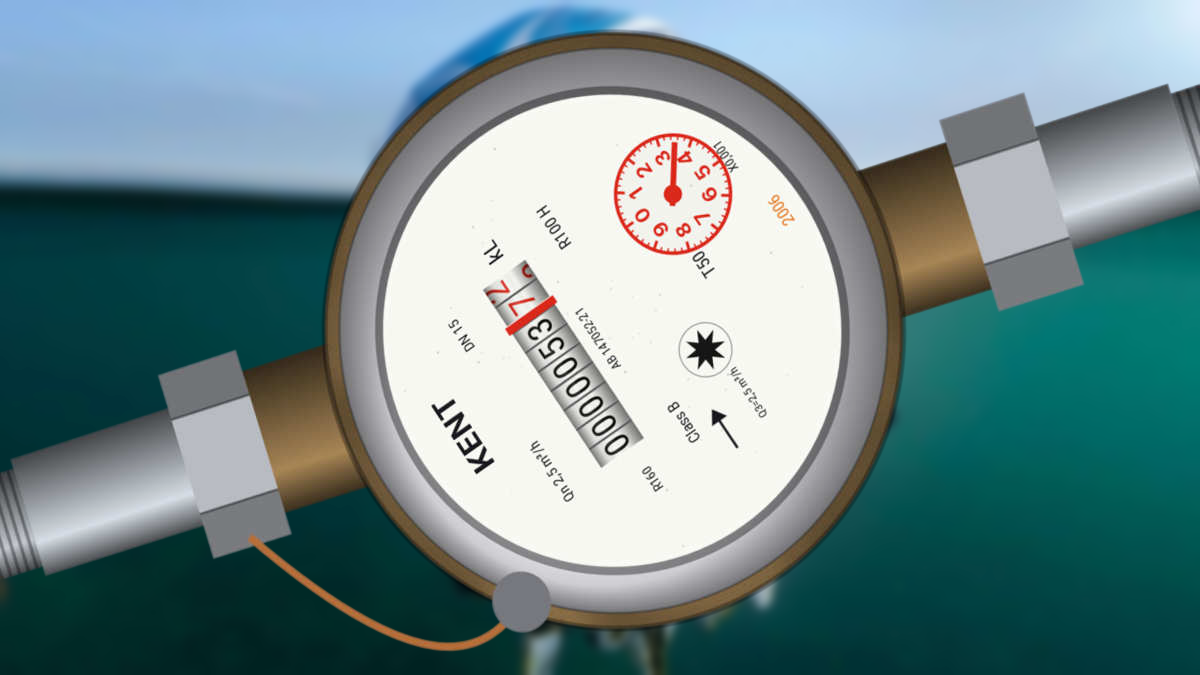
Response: 53.723 kL
